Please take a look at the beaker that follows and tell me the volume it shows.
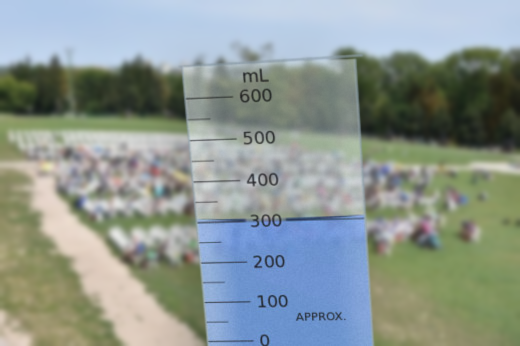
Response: 300 mL
